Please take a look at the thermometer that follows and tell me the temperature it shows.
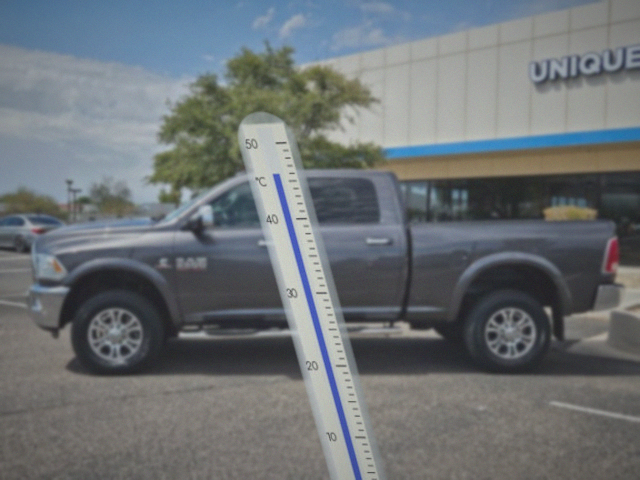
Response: 46 °C
